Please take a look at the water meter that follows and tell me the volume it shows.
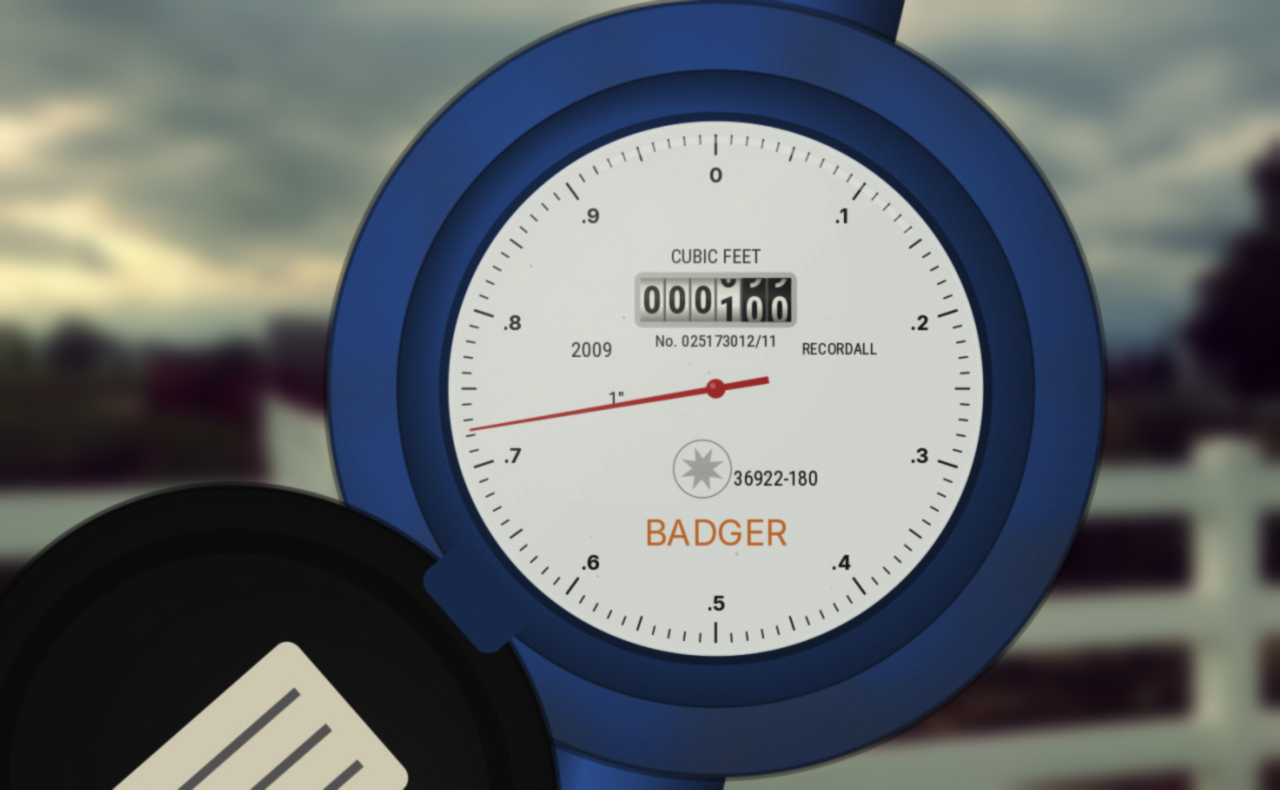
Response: 99.72 ft³
